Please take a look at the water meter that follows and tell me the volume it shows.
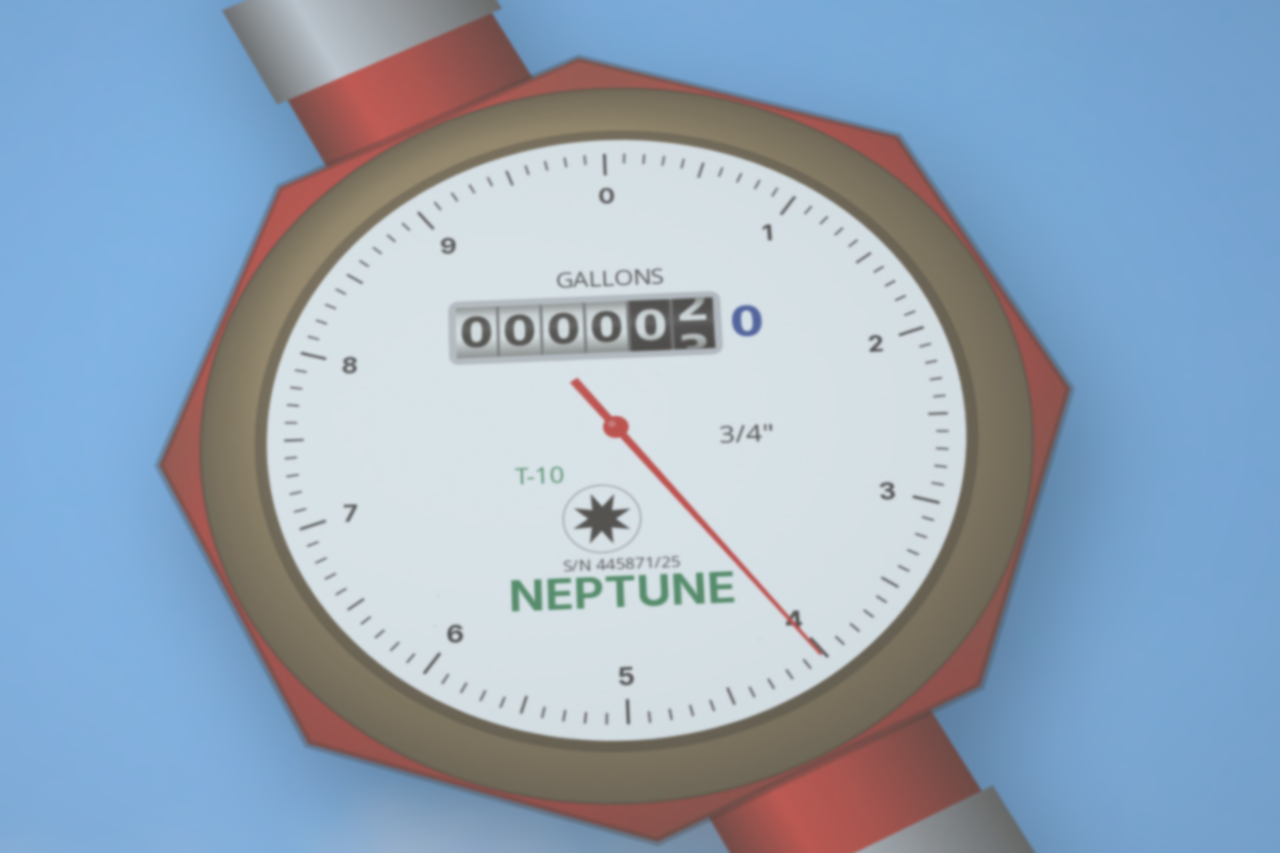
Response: 24.0 gal
